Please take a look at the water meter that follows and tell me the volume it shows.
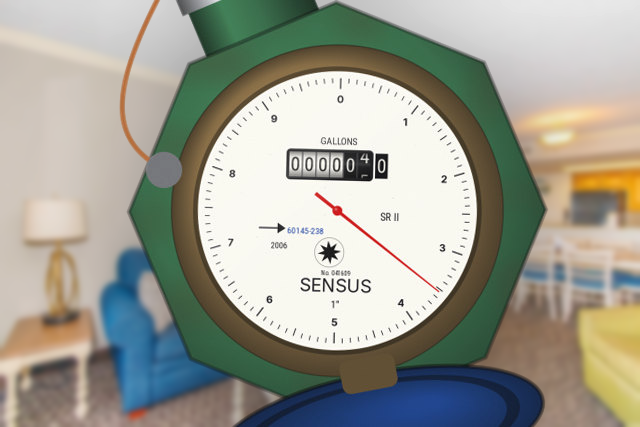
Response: 43.5 gal
